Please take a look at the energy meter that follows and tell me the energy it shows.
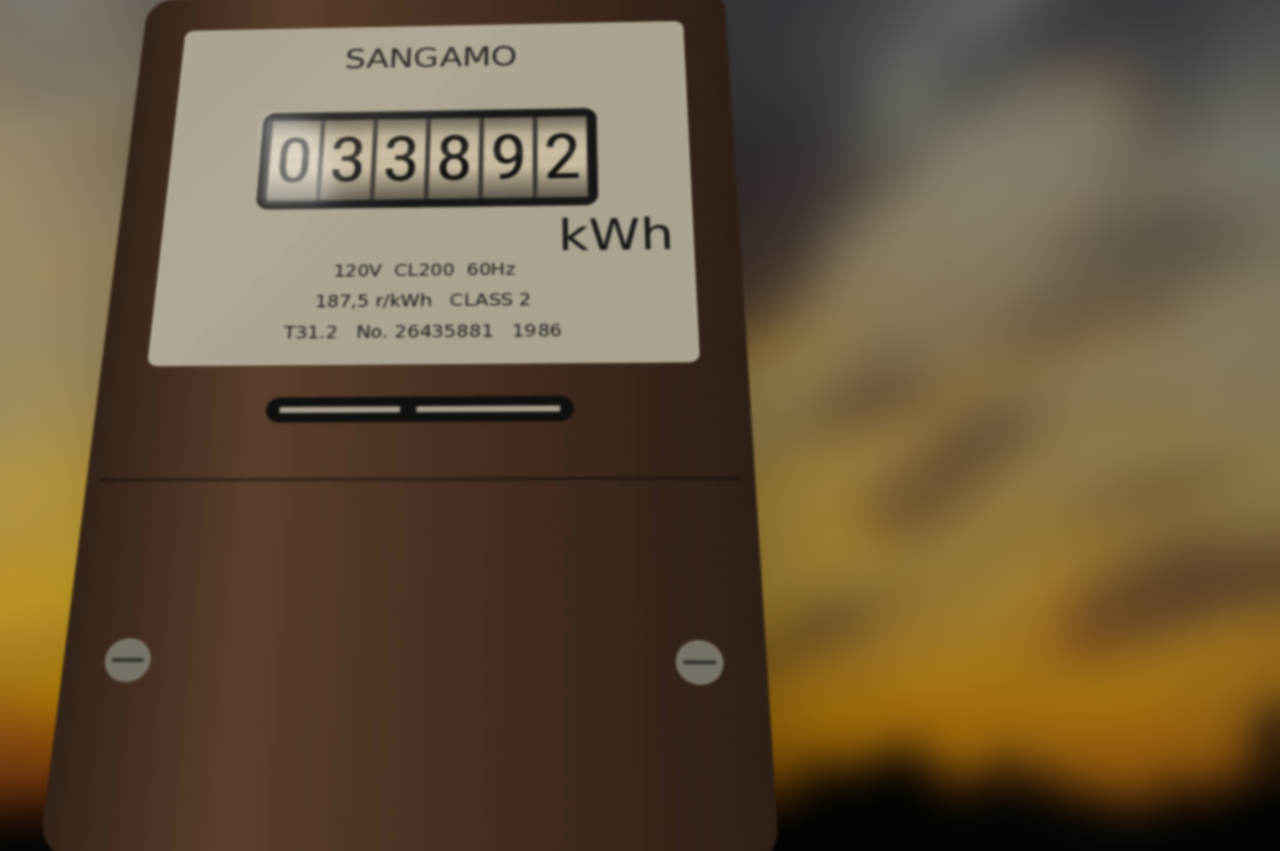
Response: 33892 kWh
